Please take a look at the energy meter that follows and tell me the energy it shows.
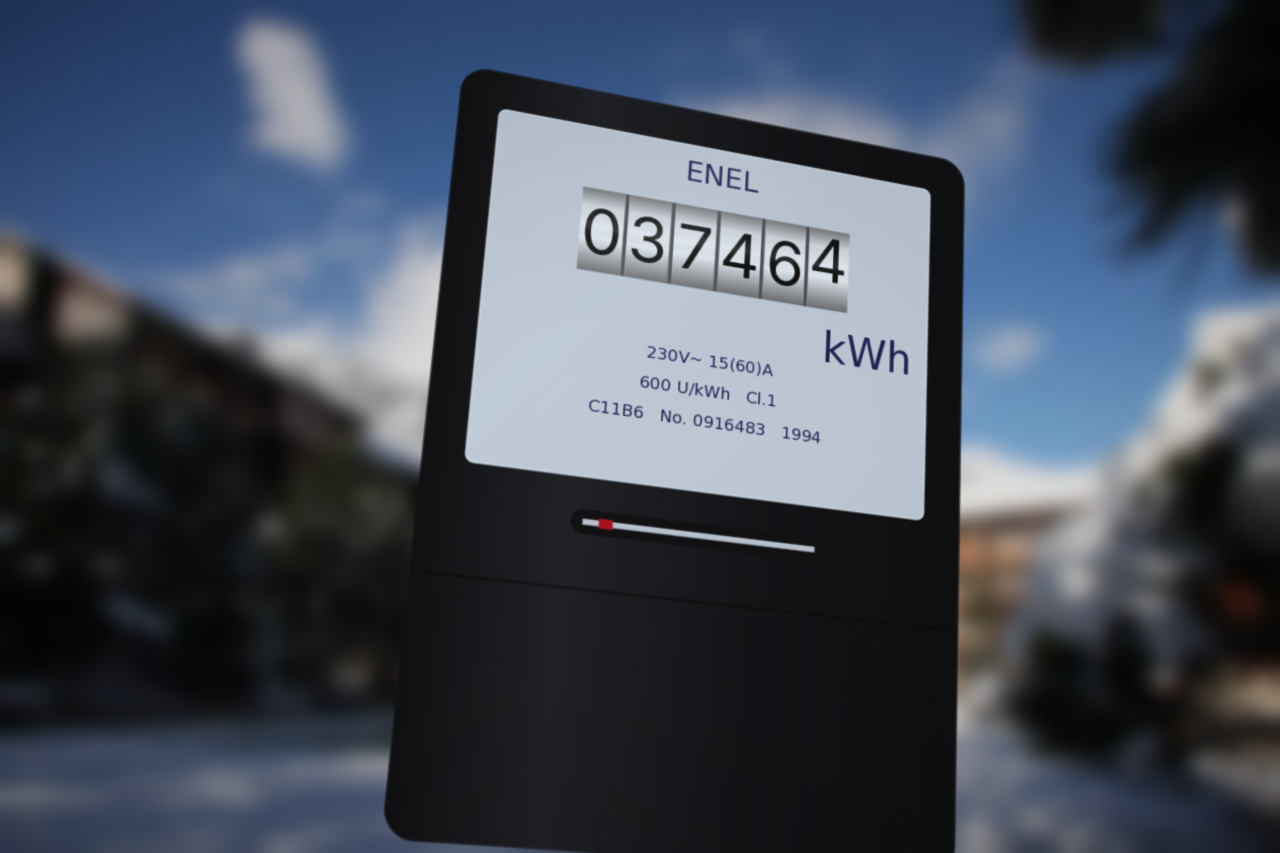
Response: 37464 kWh
